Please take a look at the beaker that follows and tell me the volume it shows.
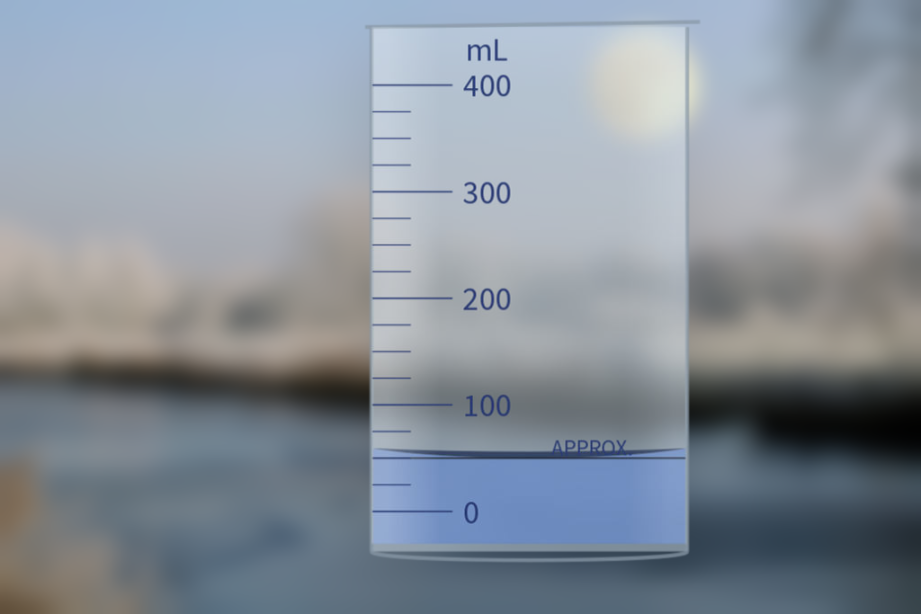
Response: 50 mL
